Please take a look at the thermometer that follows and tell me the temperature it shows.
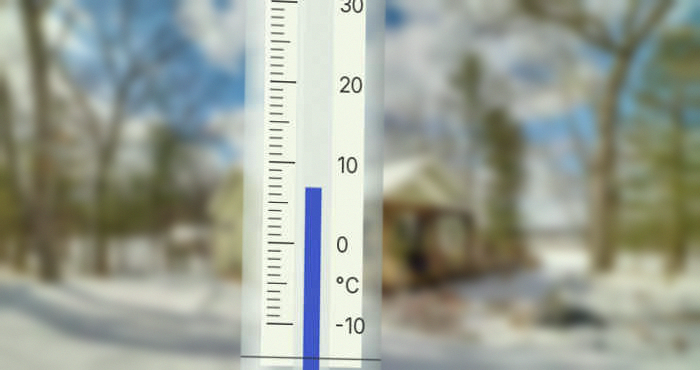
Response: 7 °C
